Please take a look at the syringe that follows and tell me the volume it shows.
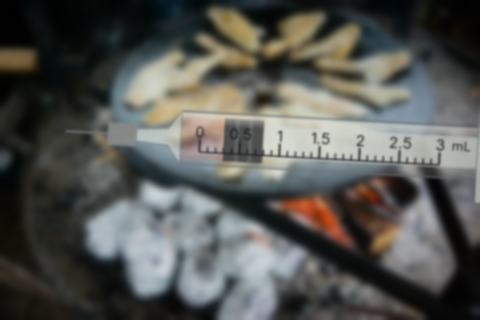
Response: 0.3 mL
